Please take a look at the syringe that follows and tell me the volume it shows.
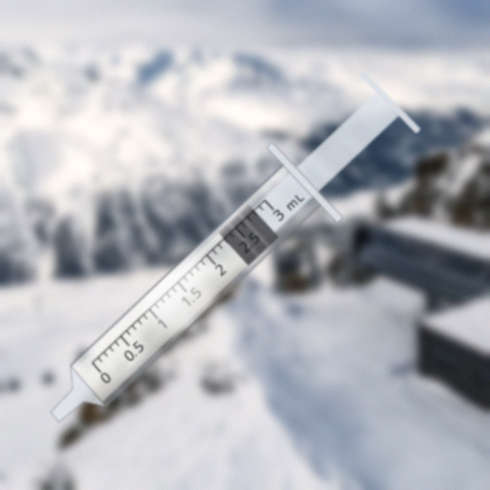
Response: 2.3 mL
